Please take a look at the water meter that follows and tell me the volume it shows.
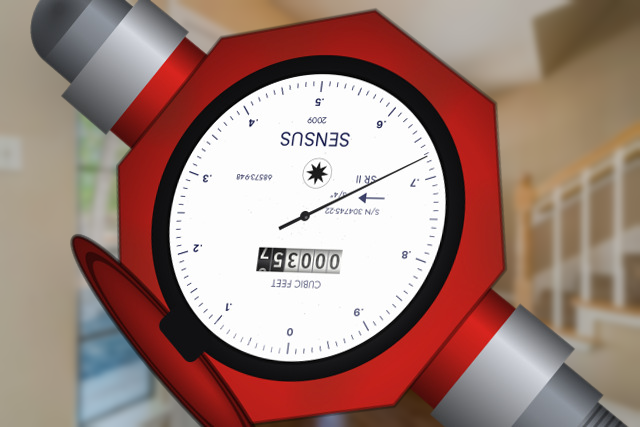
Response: 356.67 ft³
